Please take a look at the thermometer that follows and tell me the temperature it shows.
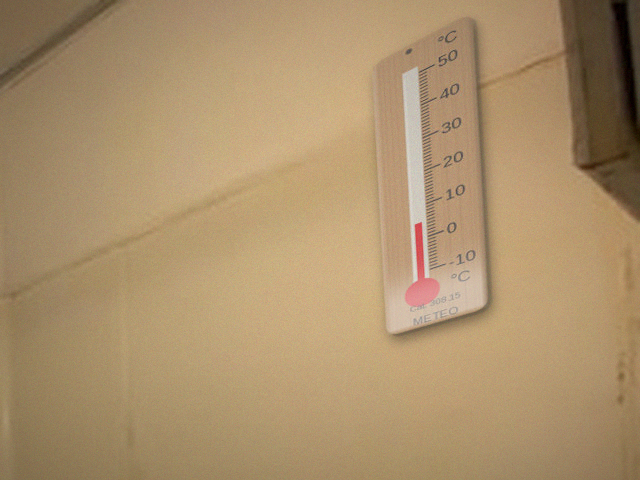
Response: 5 °C
